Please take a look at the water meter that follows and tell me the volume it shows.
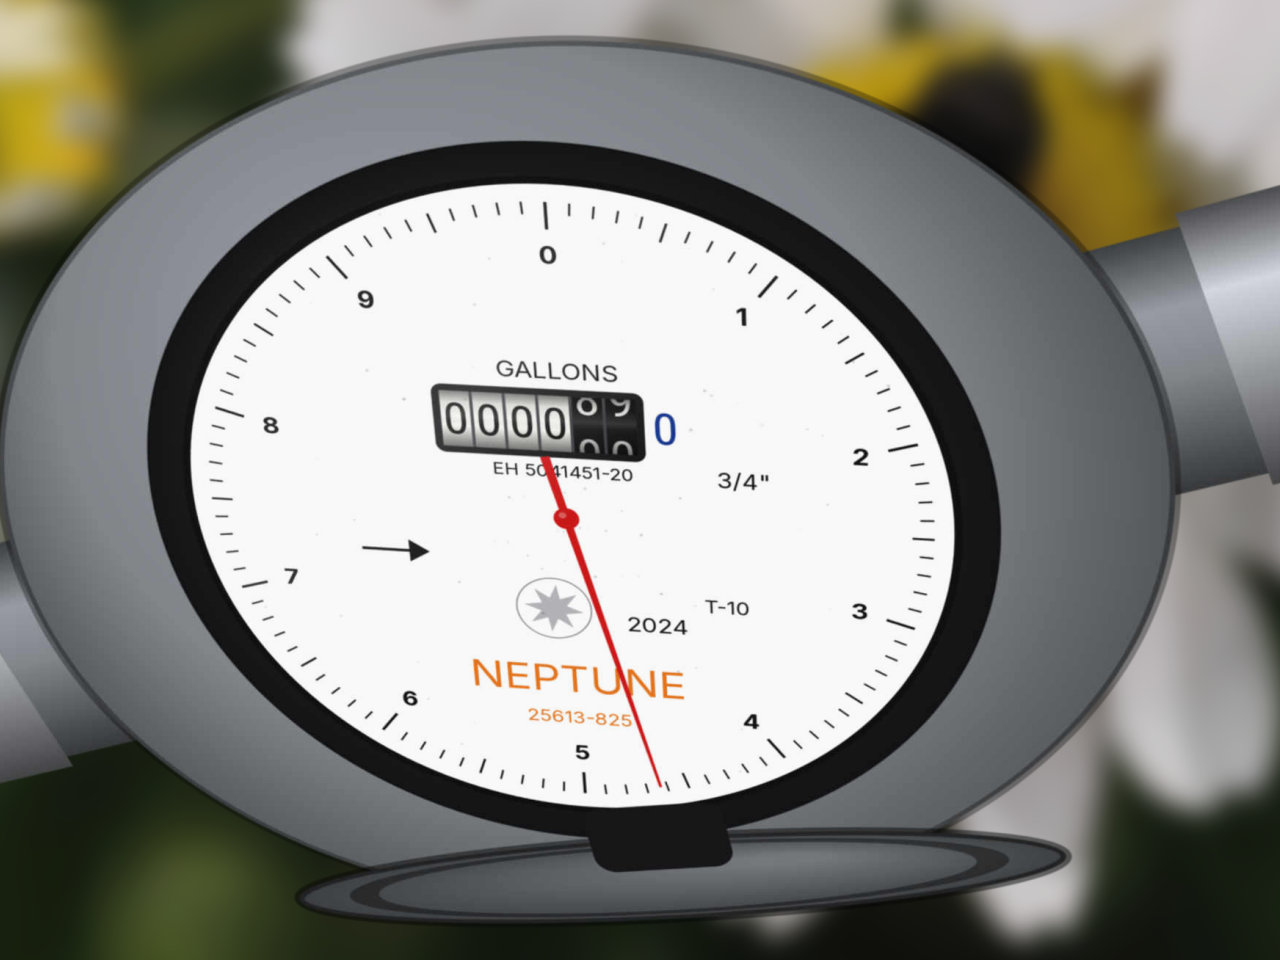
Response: 894.6 gal
